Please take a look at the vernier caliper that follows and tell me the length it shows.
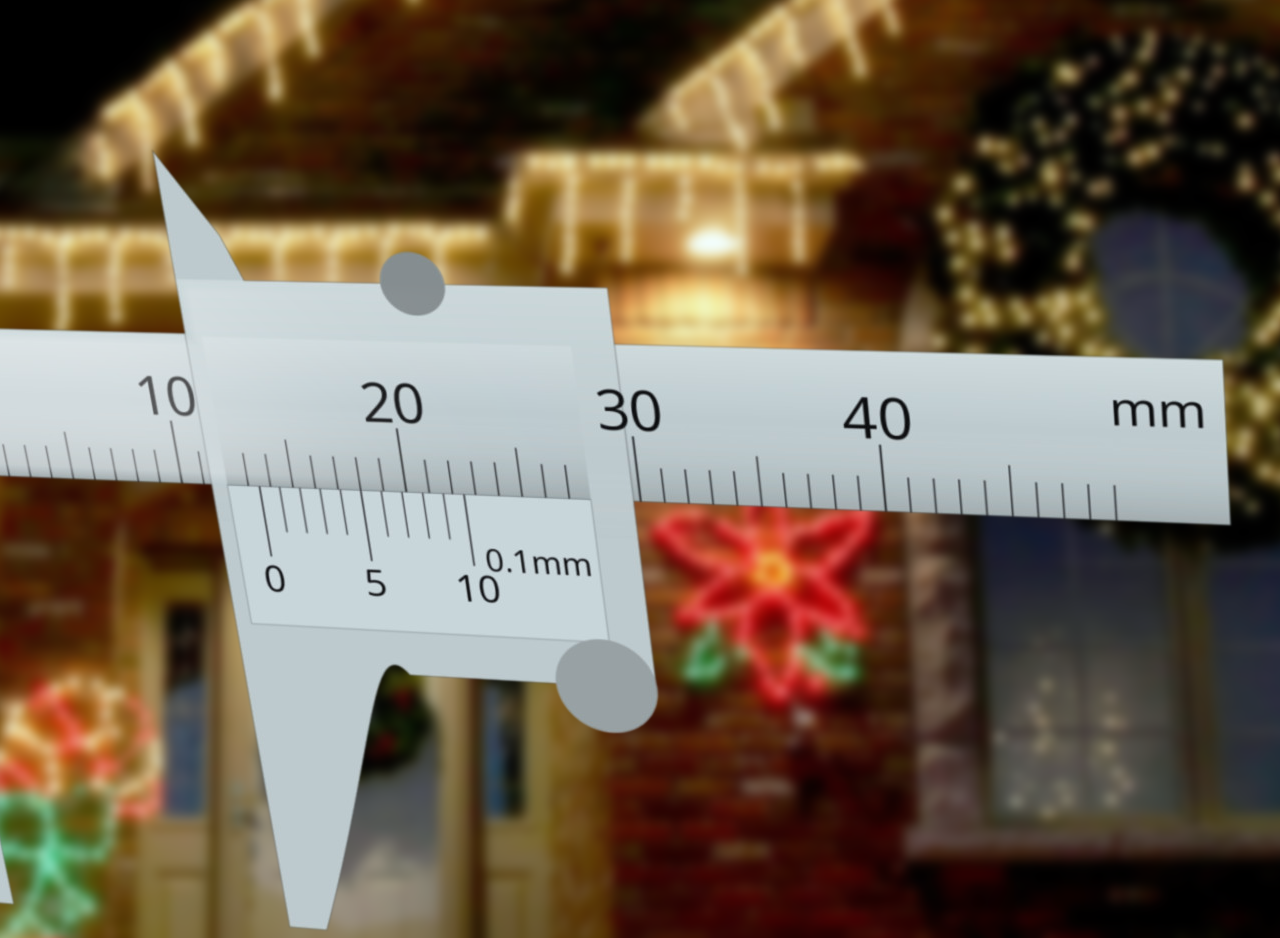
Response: 13.5 mm
